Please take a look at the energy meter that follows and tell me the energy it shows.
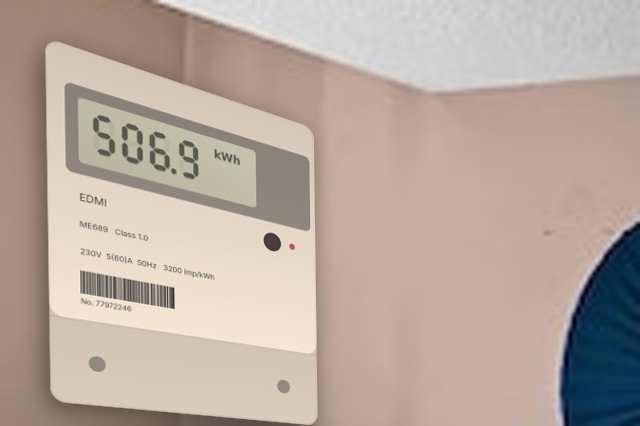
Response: 506.9 kWh
